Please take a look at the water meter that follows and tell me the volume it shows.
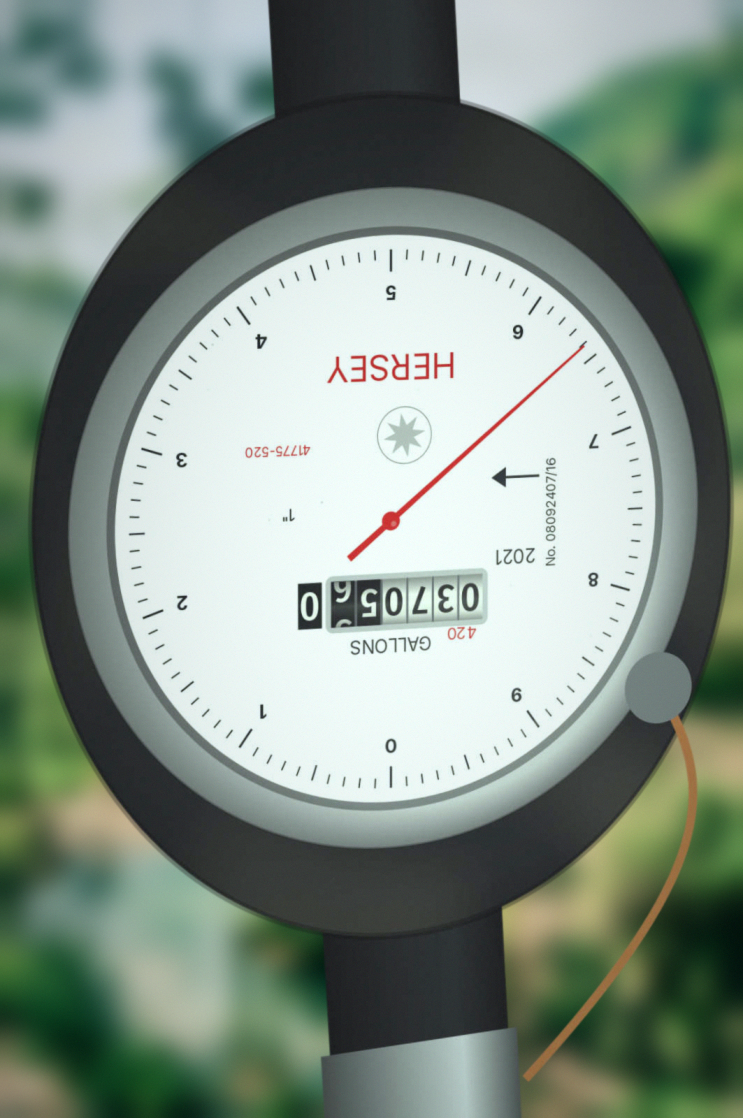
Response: 370556.4 gal
